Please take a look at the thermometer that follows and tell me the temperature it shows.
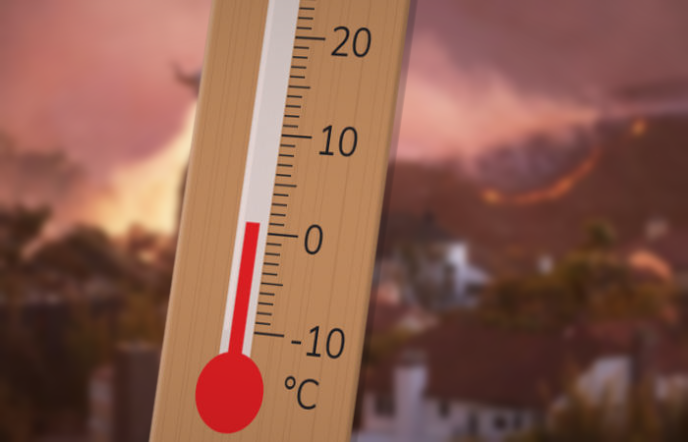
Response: 1 °C
